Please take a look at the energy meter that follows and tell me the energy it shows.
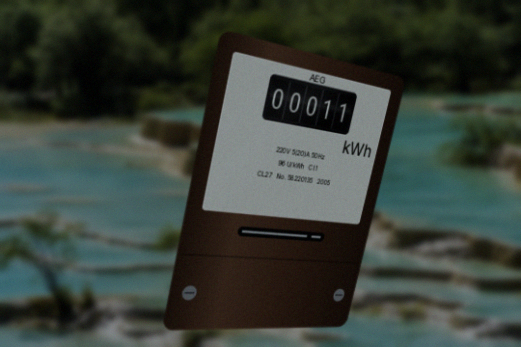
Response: 11 kWh
